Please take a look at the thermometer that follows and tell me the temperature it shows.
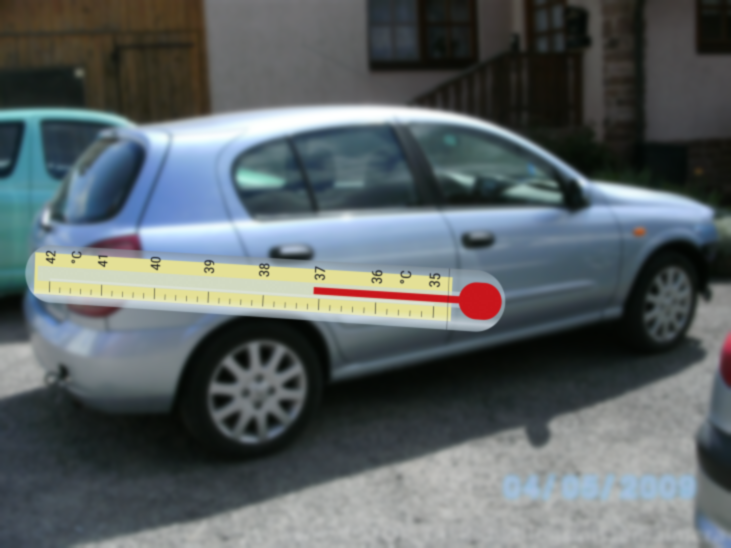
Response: 37.1 °C
